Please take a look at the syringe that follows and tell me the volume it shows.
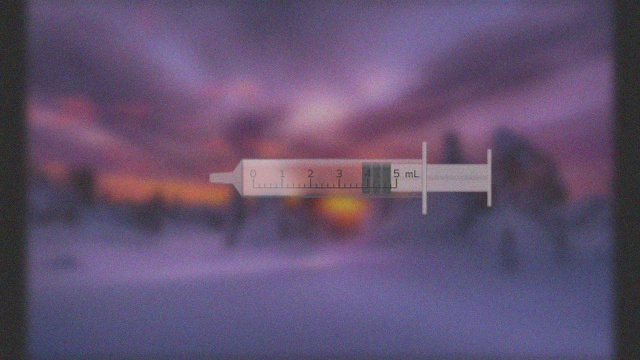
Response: 3.8 mL
